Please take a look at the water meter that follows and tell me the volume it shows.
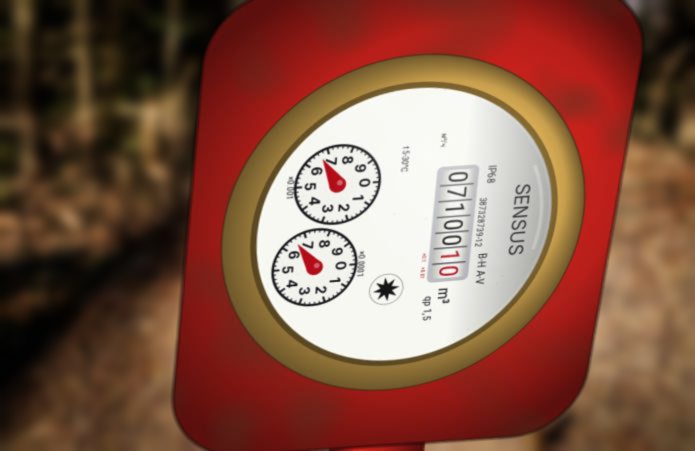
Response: 7100.1066 m³
